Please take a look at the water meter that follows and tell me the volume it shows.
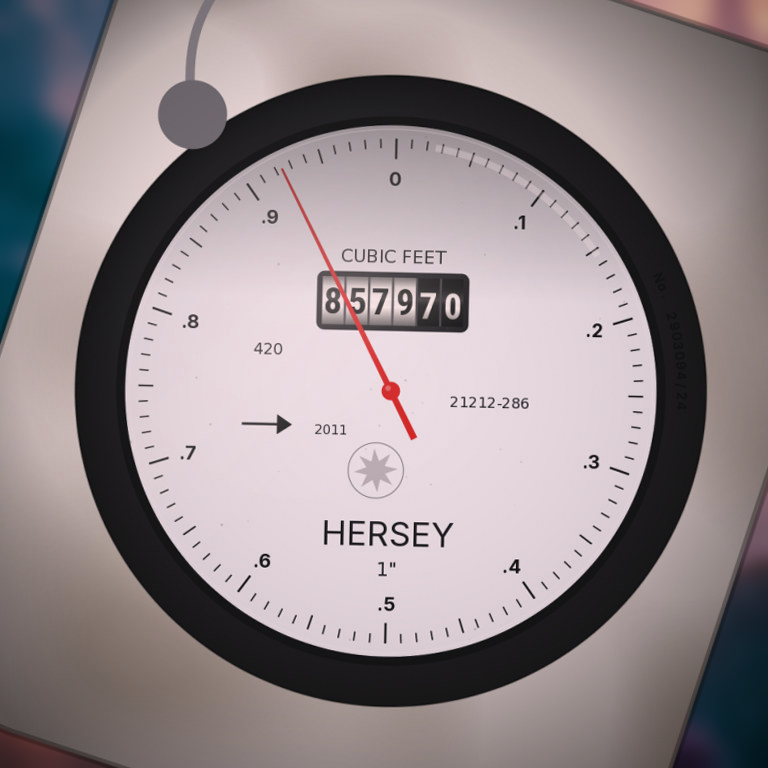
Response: 857969.92 ft³
